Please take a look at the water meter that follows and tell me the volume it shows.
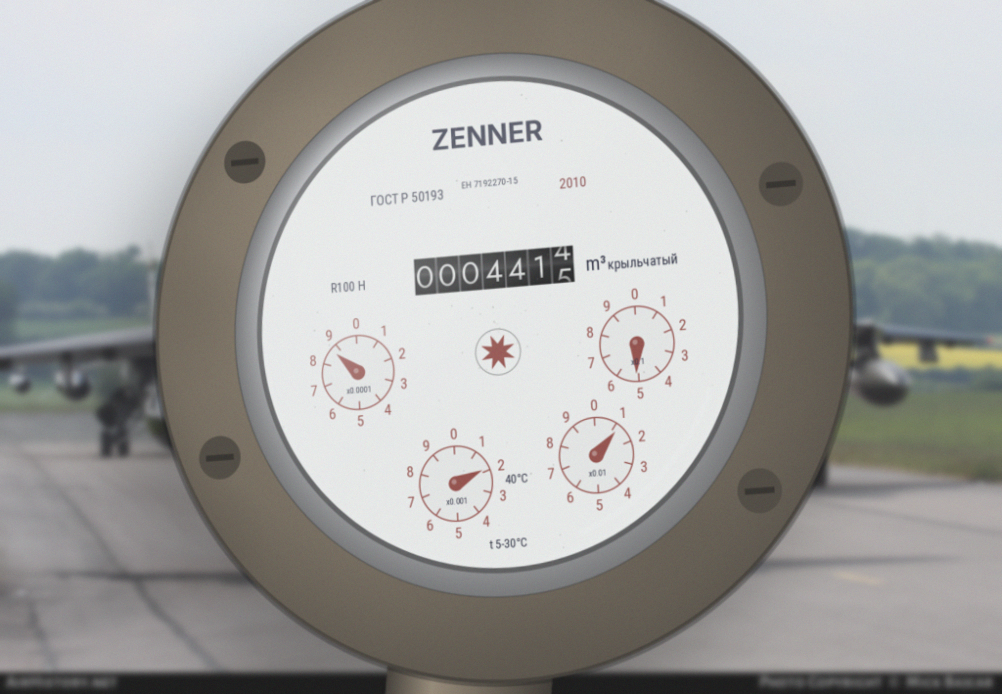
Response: 4414.5118 m³
